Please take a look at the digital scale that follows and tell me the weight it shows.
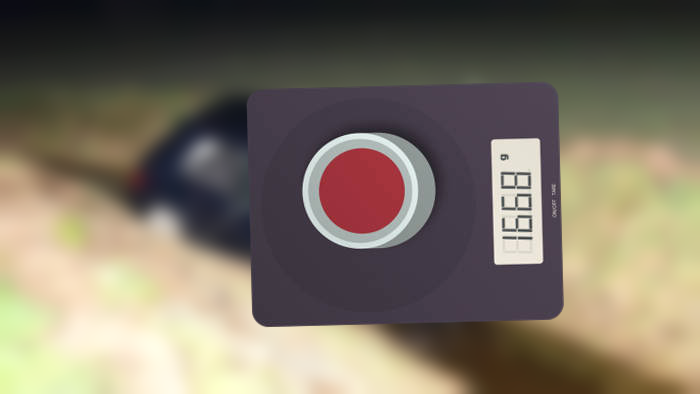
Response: 1668 g
